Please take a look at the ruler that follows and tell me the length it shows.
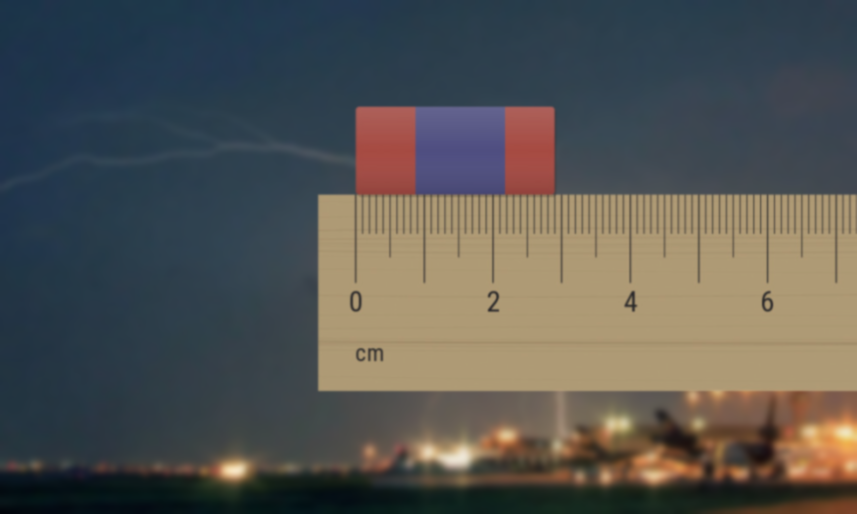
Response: 2.9 cm
